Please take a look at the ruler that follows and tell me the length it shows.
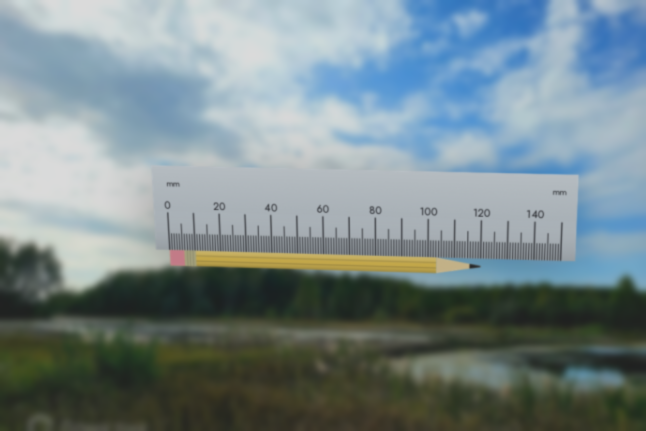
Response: 120 mm
